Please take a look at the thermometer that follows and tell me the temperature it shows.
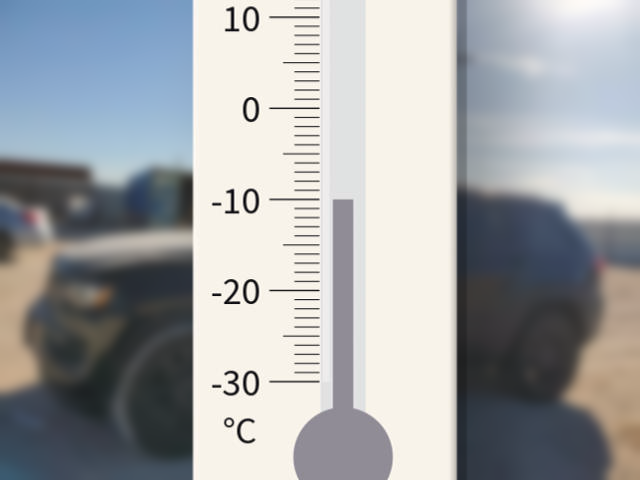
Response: -10 °C
